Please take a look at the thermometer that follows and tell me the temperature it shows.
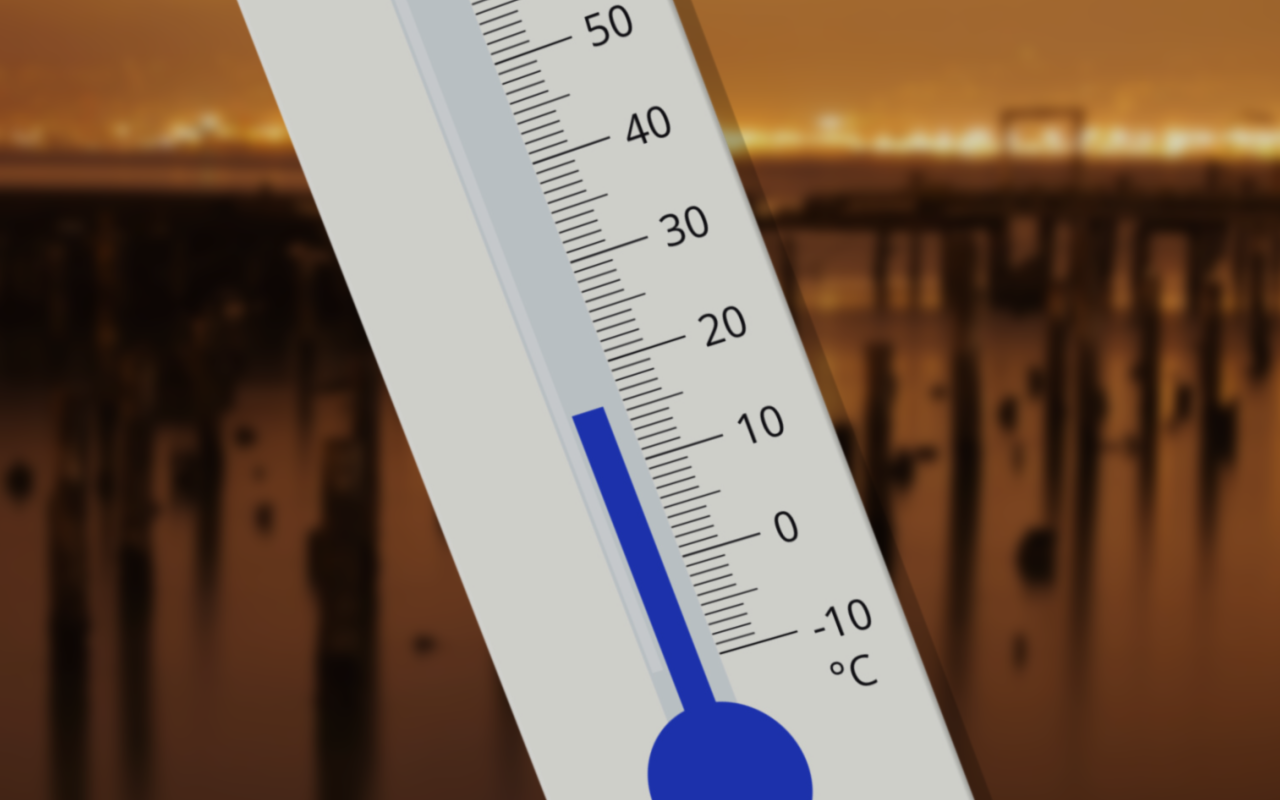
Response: 16 °C
